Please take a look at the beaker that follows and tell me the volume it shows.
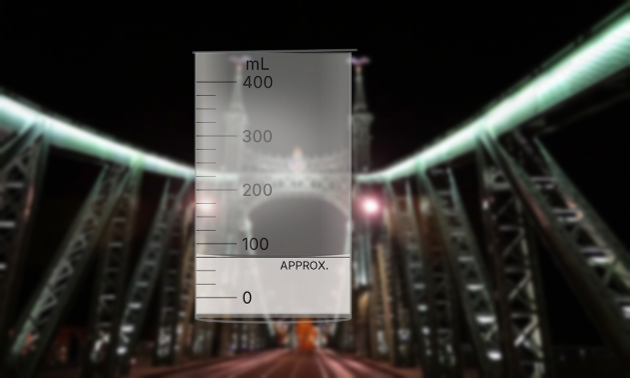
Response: 75 mL
